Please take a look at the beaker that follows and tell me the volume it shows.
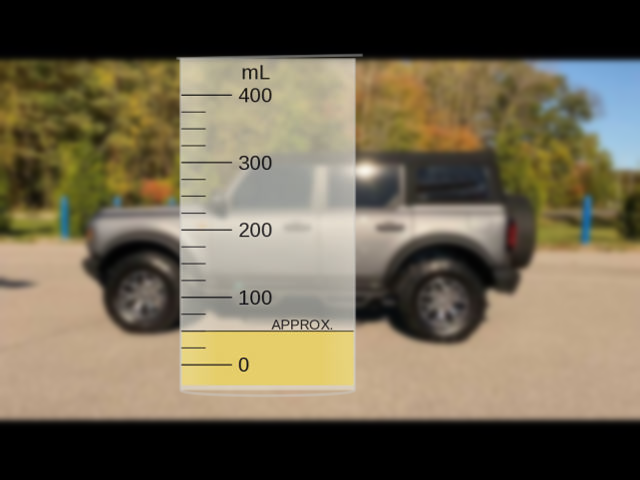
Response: 50 mL
